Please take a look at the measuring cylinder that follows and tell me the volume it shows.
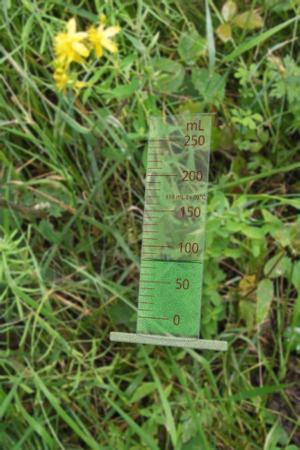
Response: 80 mL
